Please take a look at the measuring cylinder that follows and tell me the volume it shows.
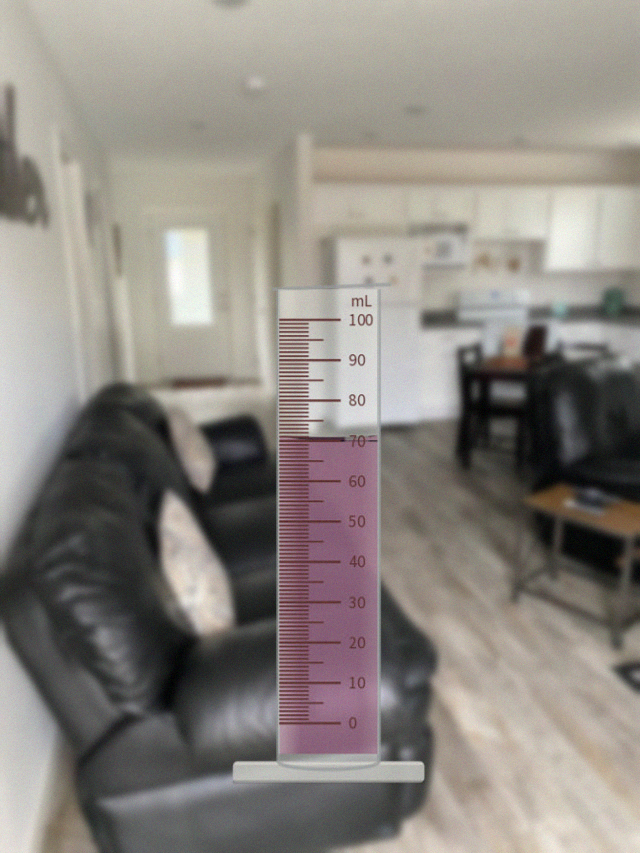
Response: 70 mL
